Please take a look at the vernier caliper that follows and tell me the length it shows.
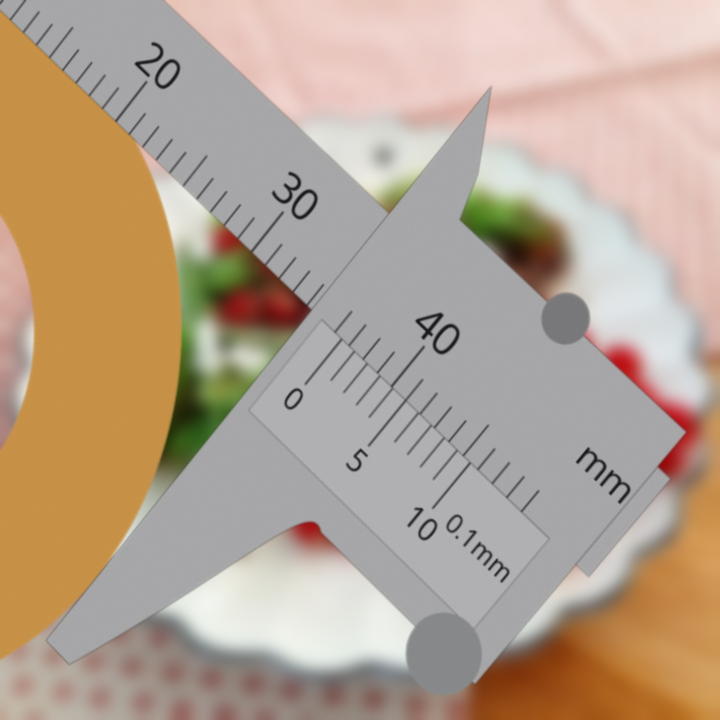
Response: 36.5 mm
